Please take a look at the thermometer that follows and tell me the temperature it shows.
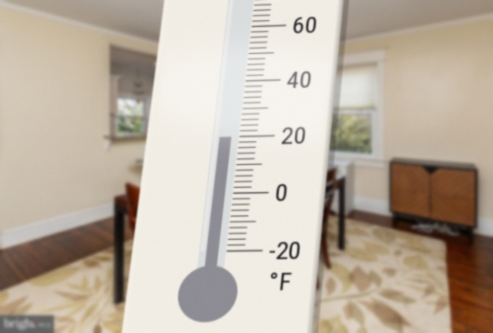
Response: 20 °F
